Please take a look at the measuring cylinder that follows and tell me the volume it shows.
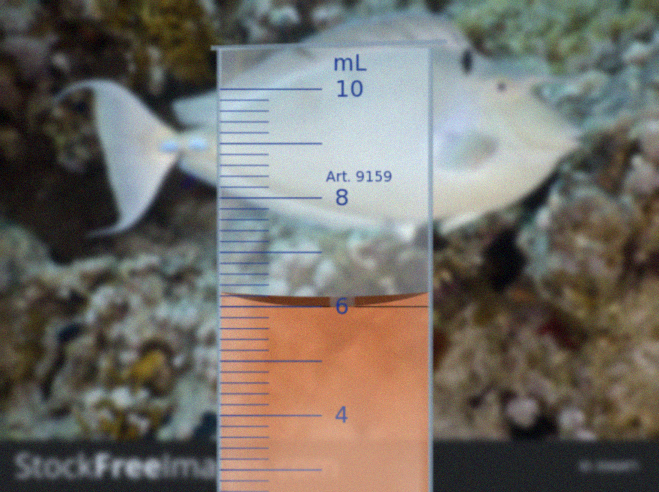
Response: 6 mL
